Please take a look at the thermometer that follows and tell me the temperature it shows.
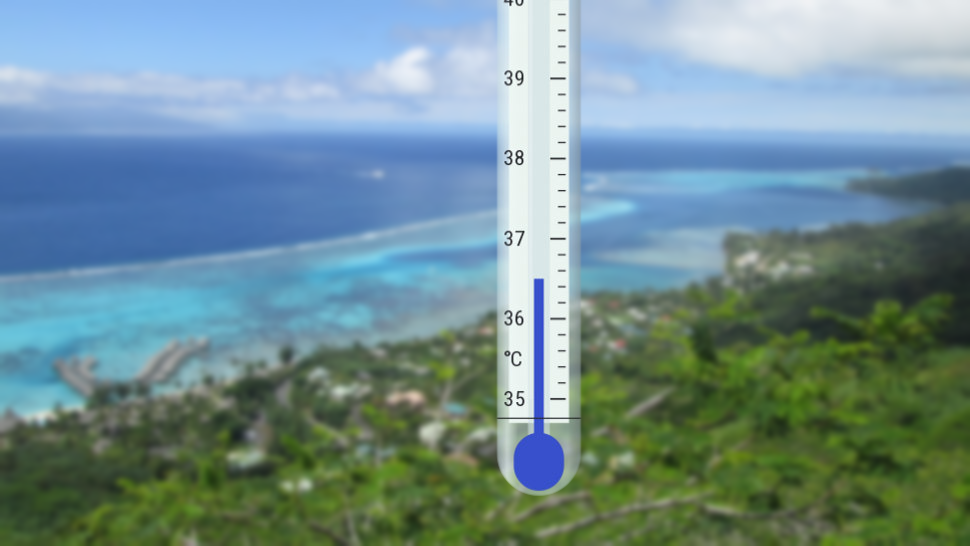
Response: 36.5 °C
